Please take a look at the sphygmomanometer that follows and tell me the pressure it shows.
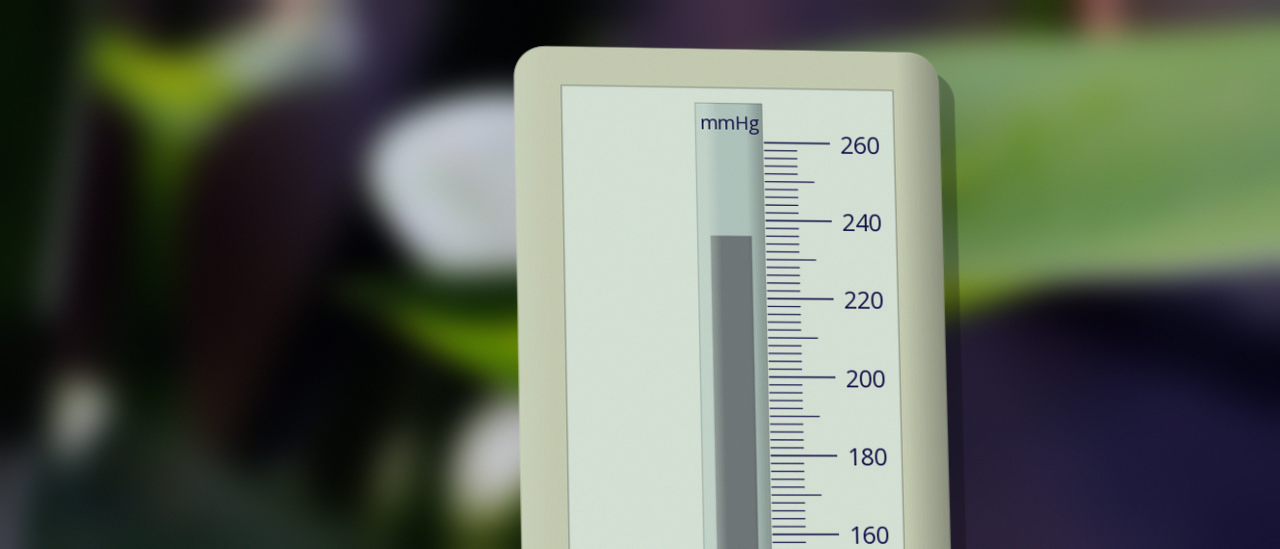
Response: 236 mmHg
